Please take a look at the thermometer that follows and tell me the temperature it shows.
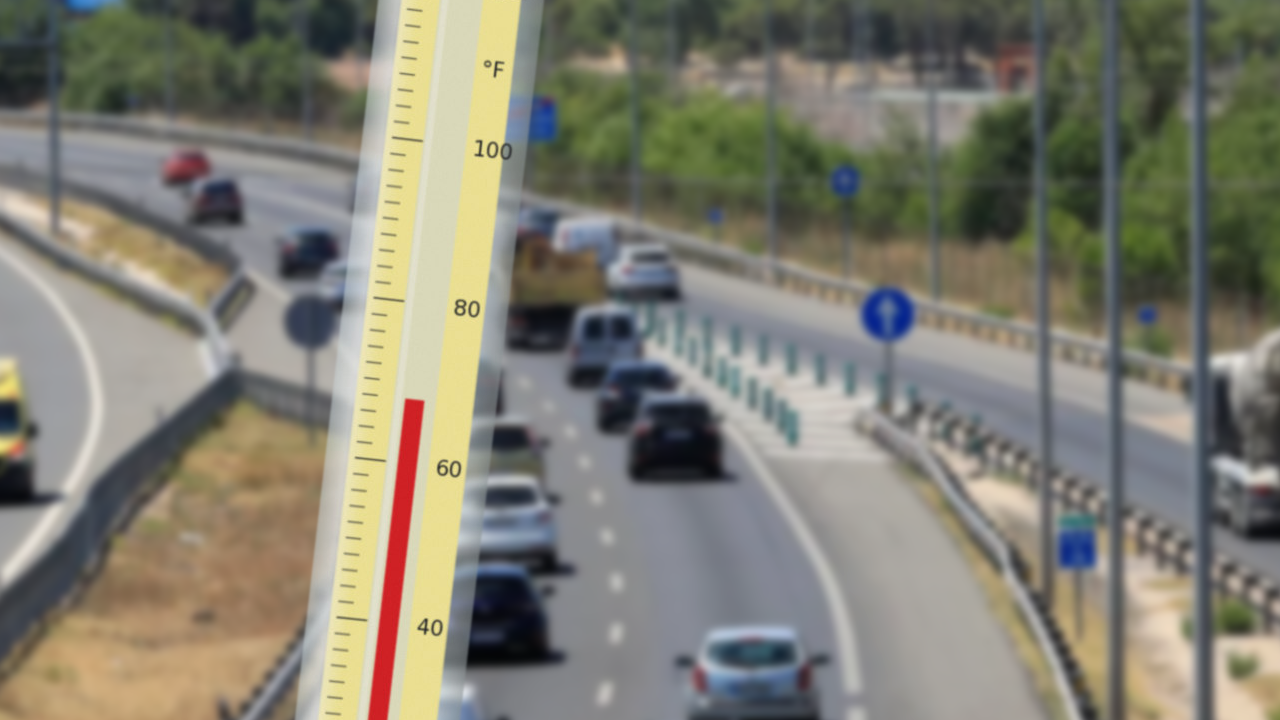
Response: 68 °F
